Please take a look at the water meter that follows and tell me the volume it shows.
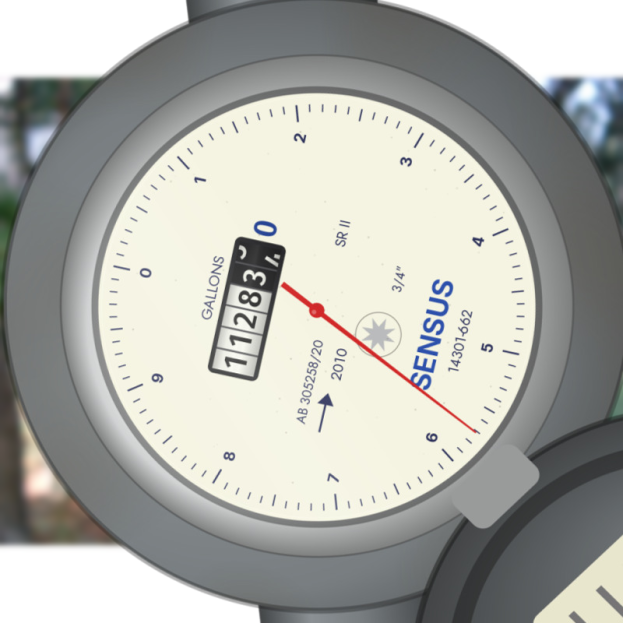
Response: 1128335.7 gal
